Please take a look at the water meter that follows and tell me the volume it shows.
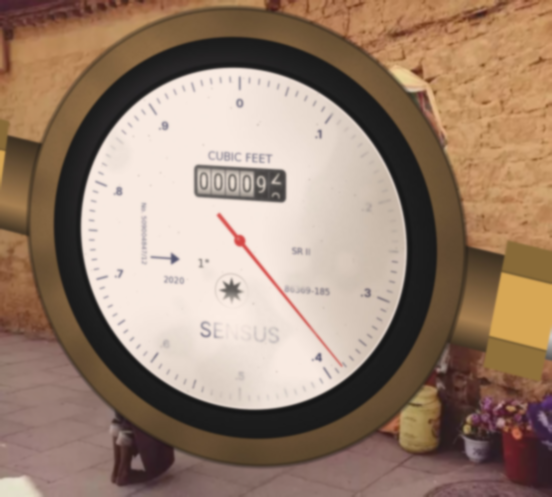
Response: 92.38 ft³
